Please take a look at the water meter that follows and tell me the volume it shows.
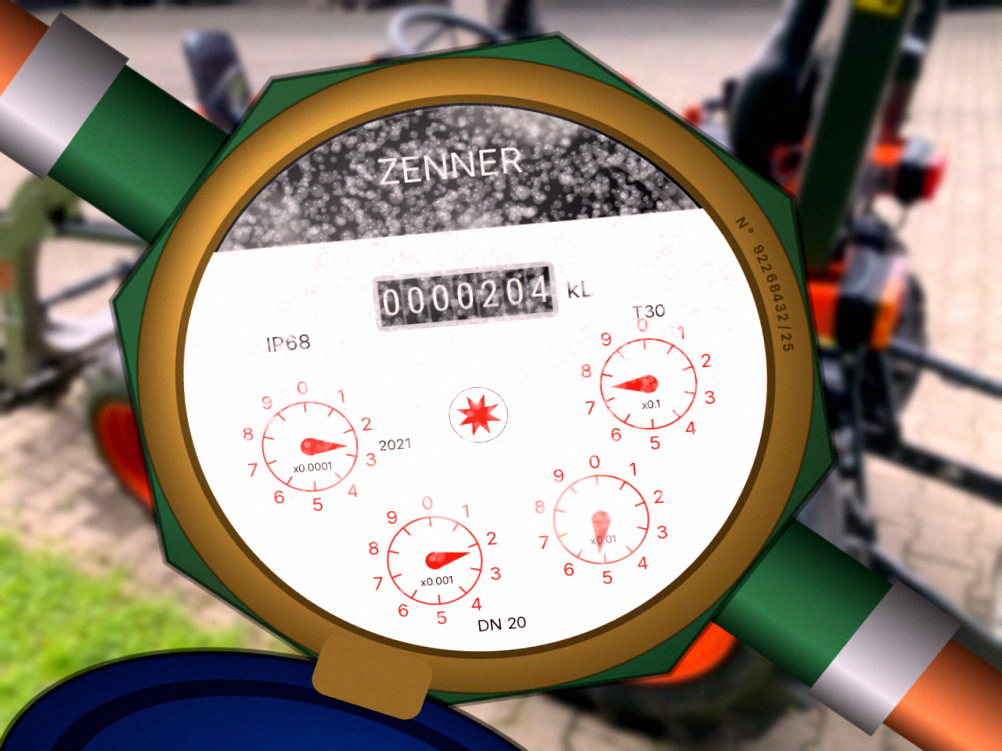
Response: 204.7522 kL
